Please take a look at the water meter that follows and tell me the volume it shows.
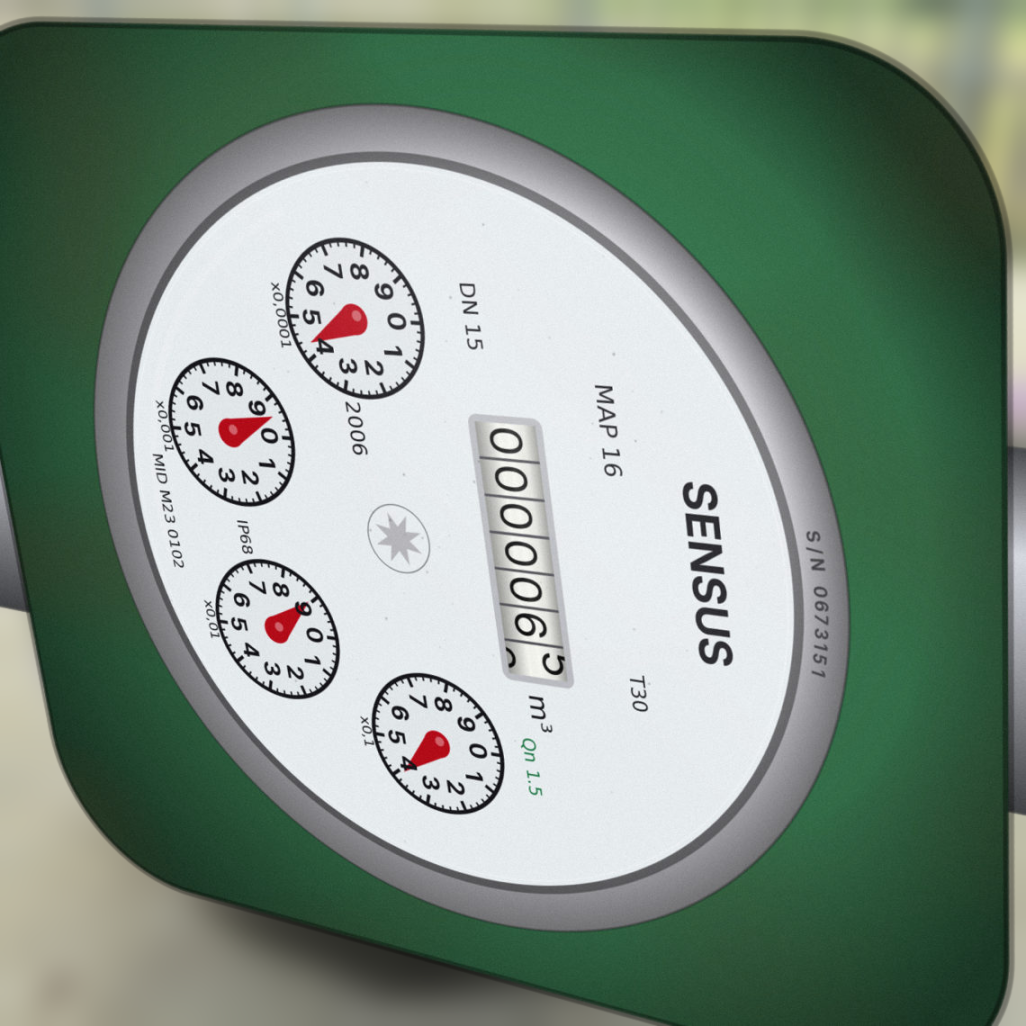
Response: 65.3894 m³
